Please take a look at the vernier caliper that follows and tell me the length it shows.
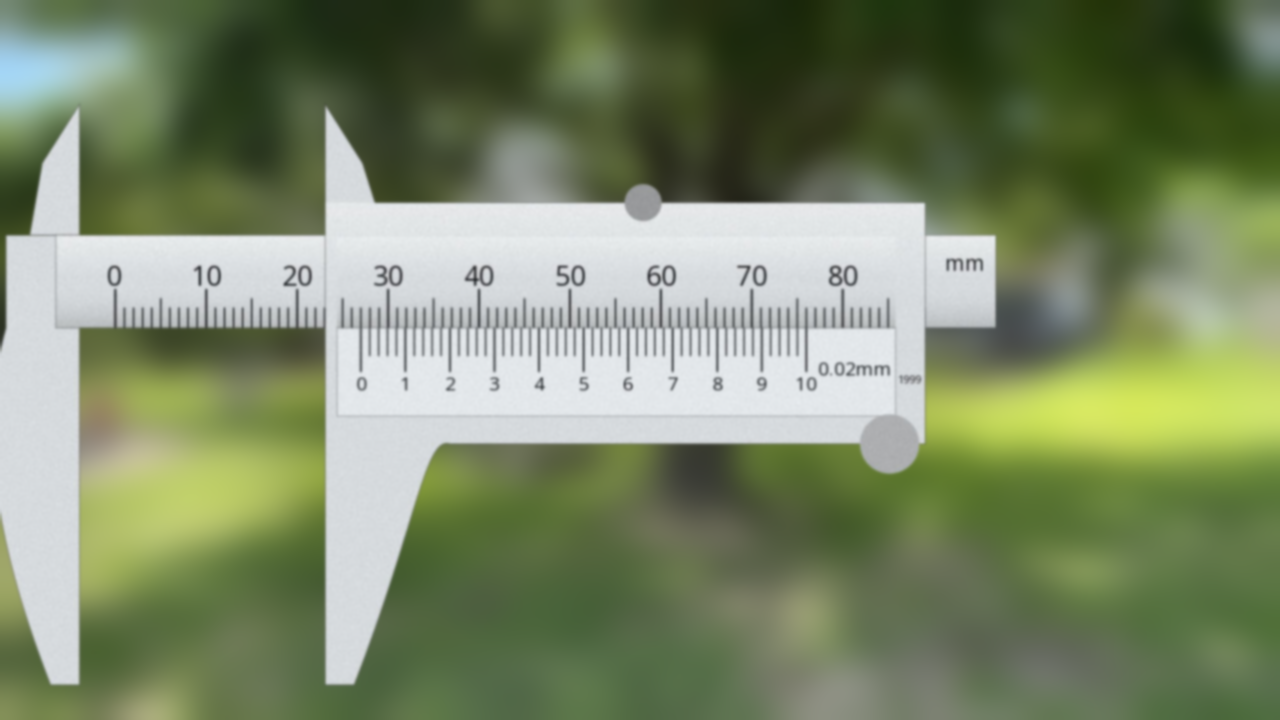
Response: 27.0 mm
